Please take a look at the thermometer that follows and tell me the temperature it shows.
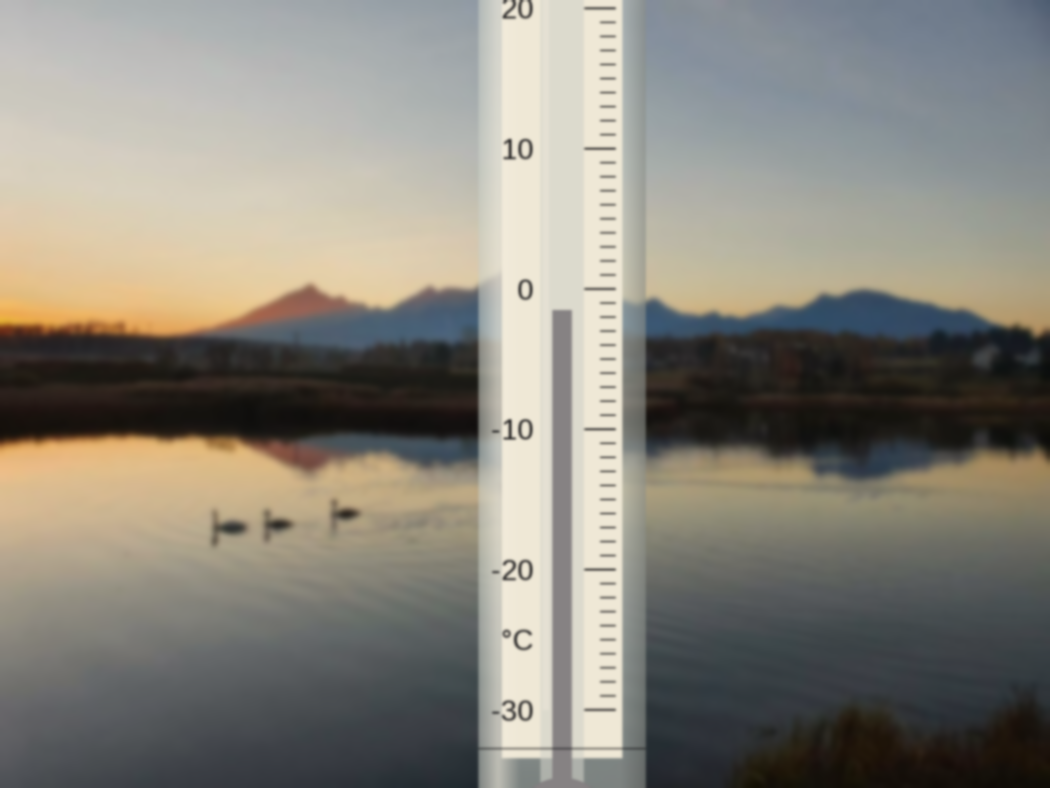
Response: -1.5 °C
